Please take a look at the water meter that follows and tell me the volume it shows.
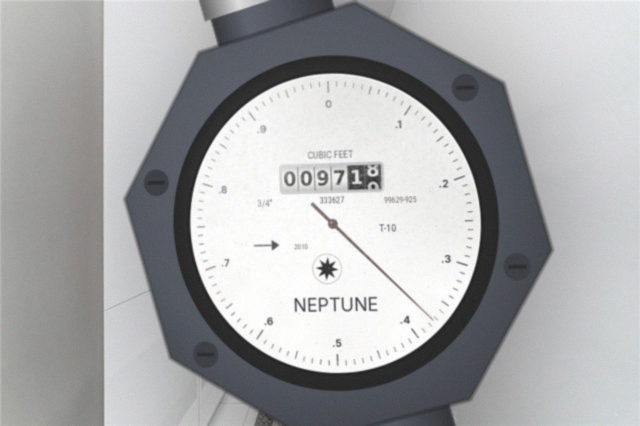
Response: 9718.37 ft³
